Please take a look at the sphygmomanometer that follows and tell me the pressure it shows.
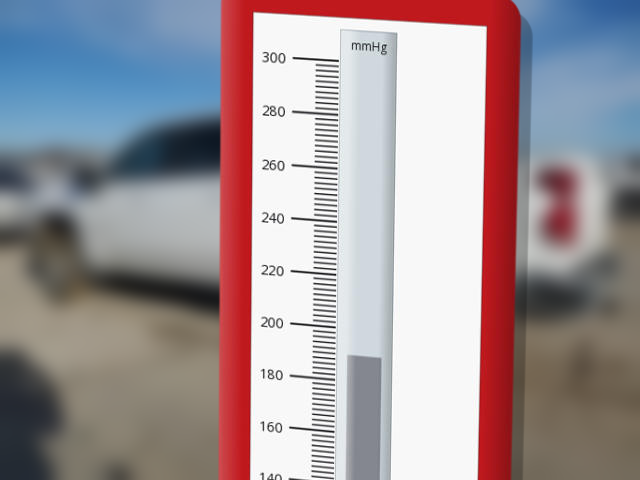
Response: 190 mmHg
